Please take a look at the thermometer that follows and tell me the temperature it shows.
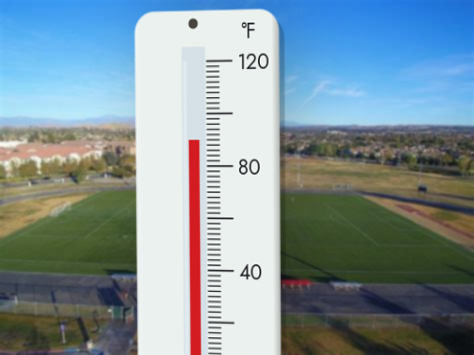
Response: 90 °F
